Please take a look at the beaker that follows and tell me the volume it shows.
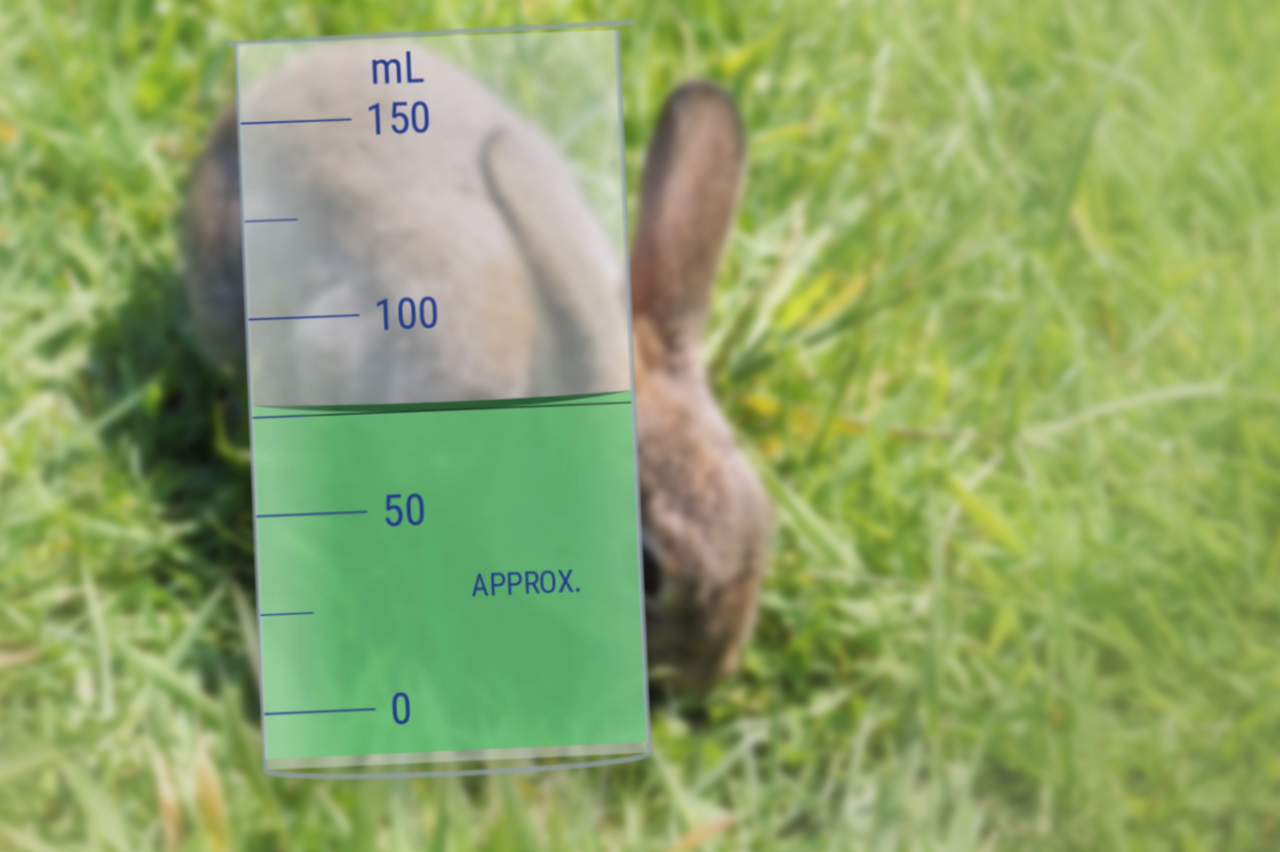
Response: 75 mL
